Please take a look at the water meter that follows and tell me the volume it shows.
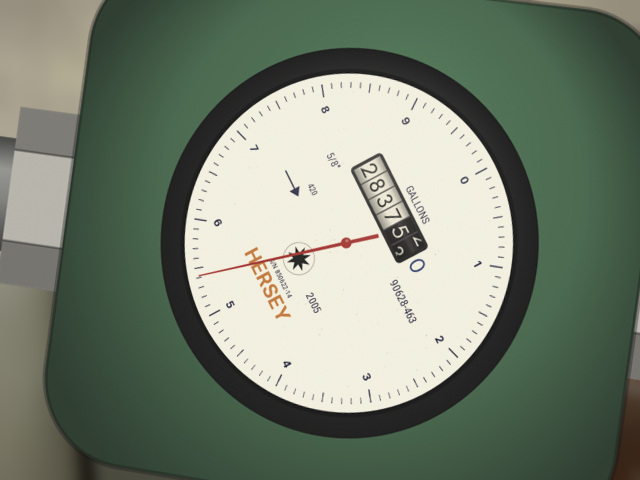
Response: 2837525.4 gal
